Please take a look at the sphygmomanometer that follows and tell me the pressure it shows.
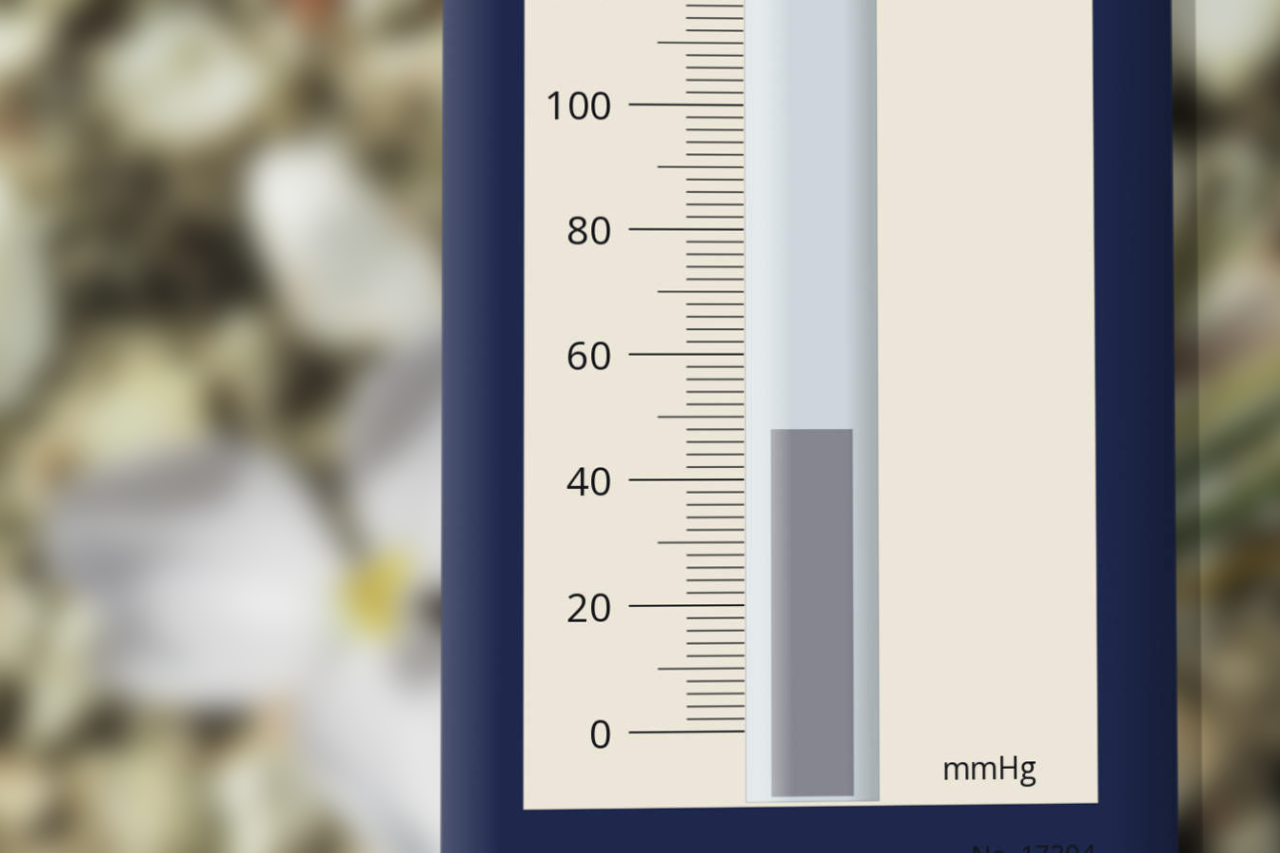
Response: 48 mmHg
